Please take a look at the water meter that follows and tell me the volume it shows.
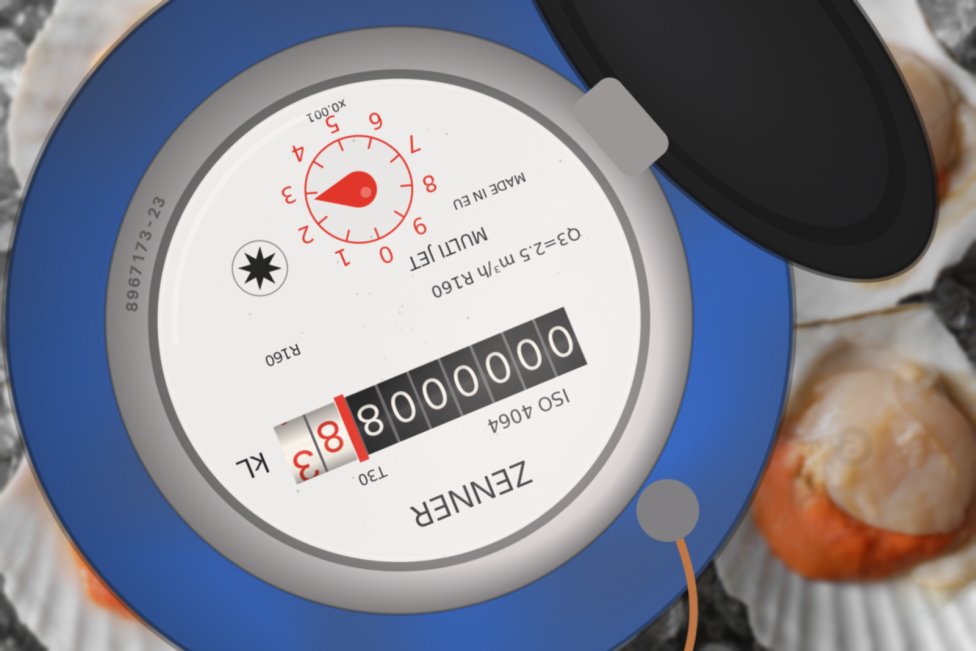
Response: 8.832 kL
